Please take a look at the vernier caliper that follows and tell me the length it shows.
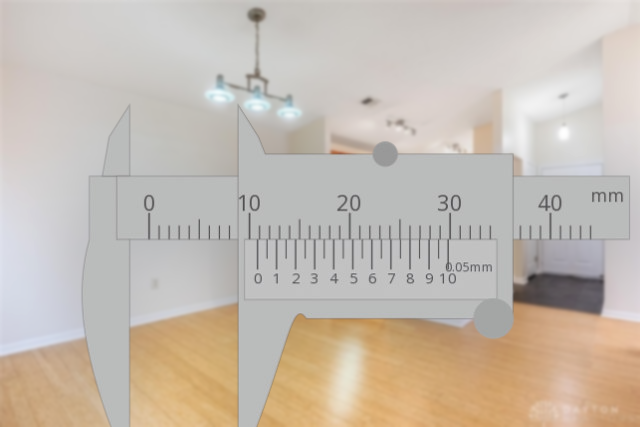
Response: 10.8 mm
